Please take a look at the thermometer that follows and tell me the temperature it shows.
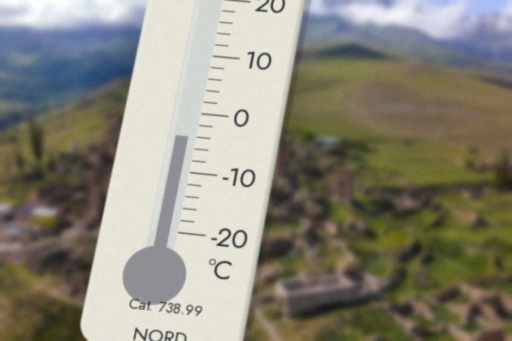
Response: -4 °C
